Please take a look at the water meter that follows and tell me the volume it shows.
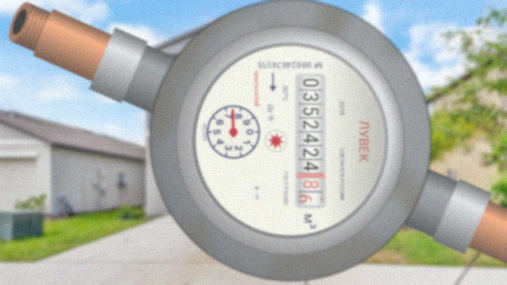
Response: 352424.857 m³
